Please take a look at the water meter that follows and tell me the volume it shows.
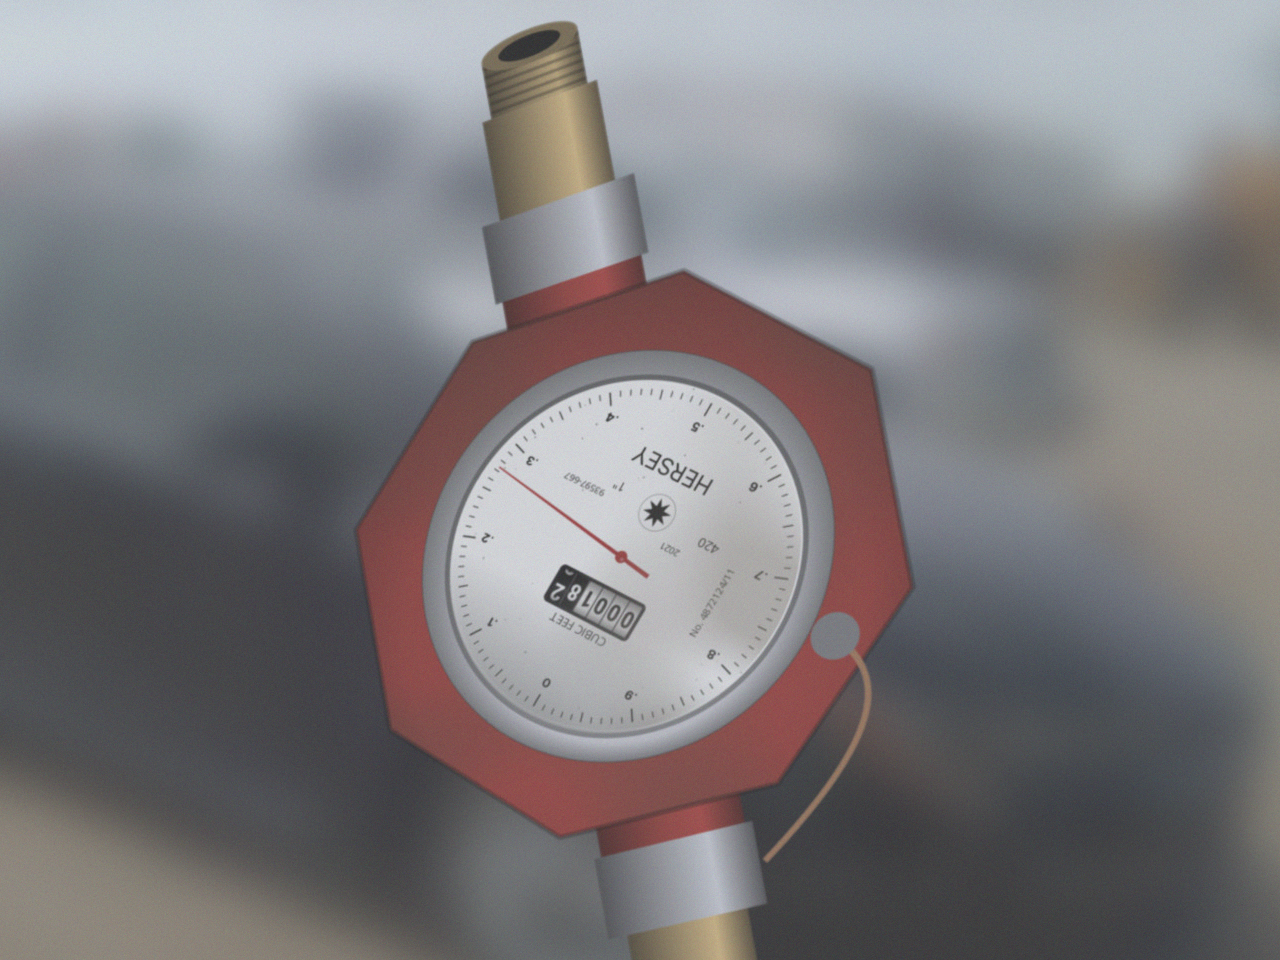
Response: 182.27 ft³
